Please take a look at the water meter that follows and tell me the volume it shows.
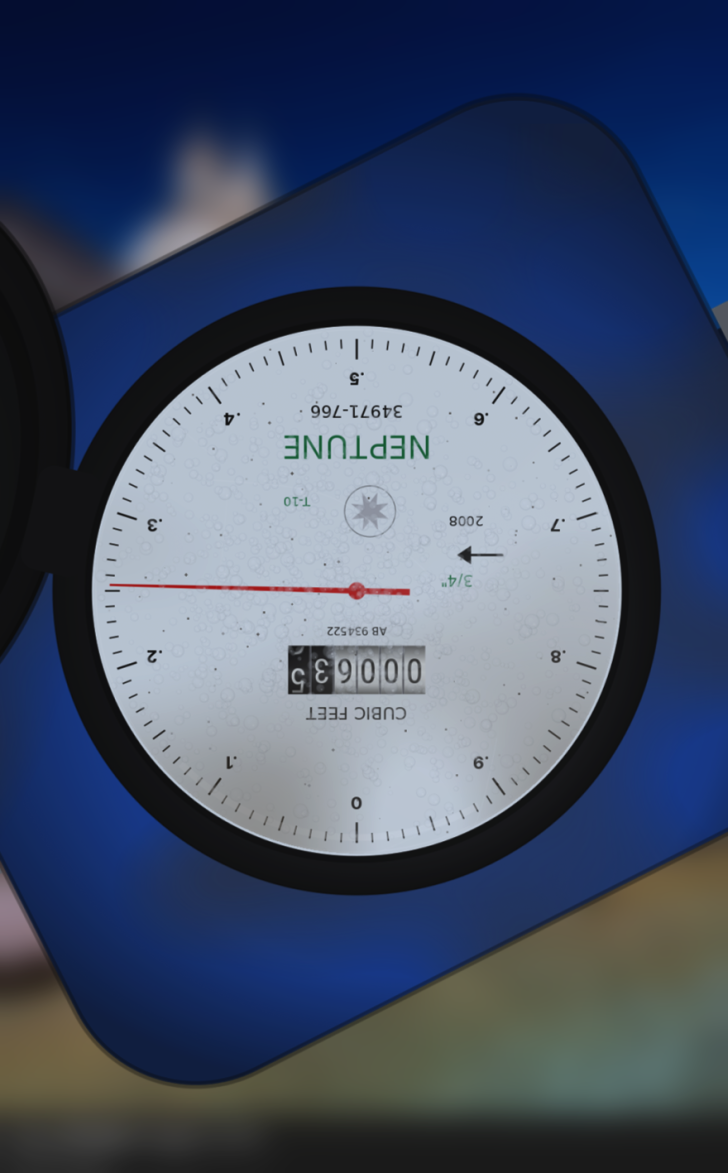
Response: 635.25 ft³
